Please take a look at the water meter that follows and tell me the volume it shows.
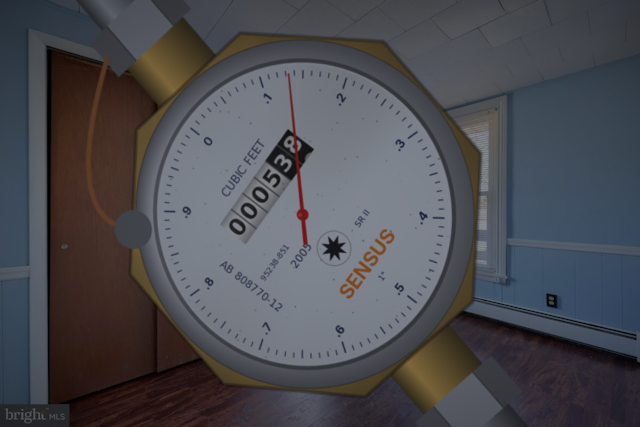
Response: 538.13 ft³
